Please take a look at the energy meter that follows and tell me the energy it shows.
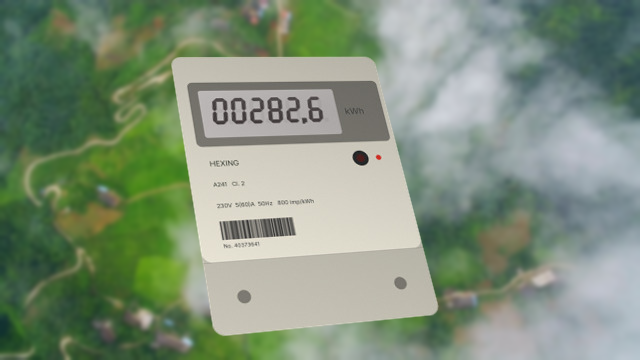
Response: 282.6 kWh
